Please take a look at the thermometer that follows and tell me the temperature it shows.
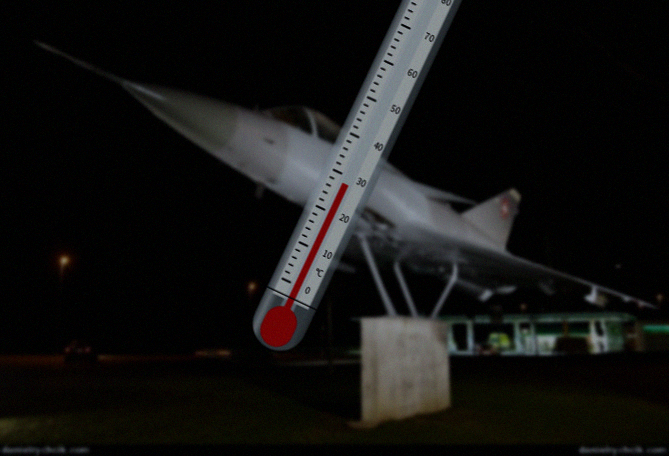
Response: 28 °C
